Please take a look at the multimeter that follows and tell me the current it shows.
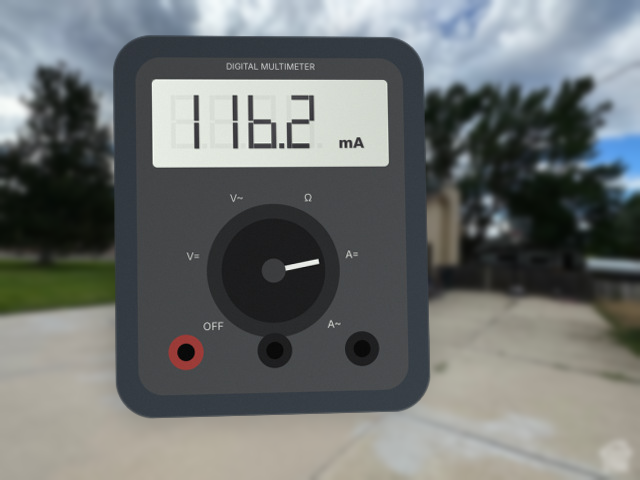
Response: 116.2 mA
